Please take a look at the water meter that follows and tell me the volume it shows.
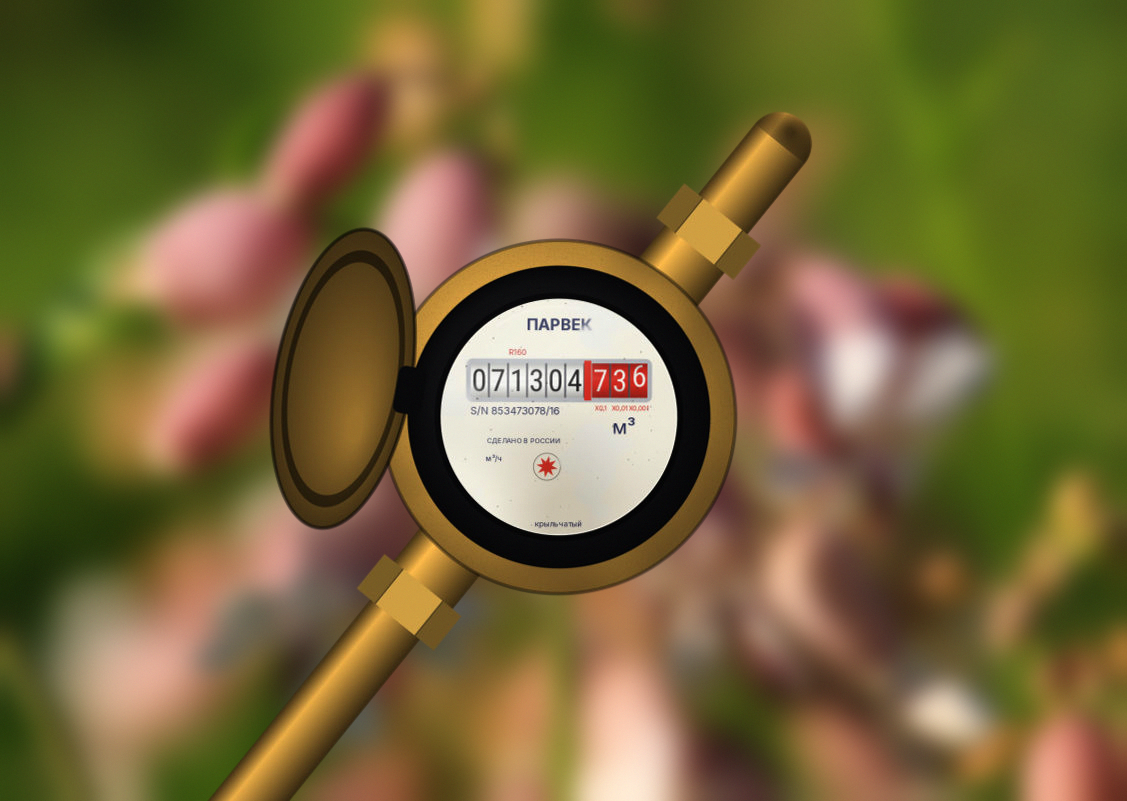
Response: 71304.736 m³
